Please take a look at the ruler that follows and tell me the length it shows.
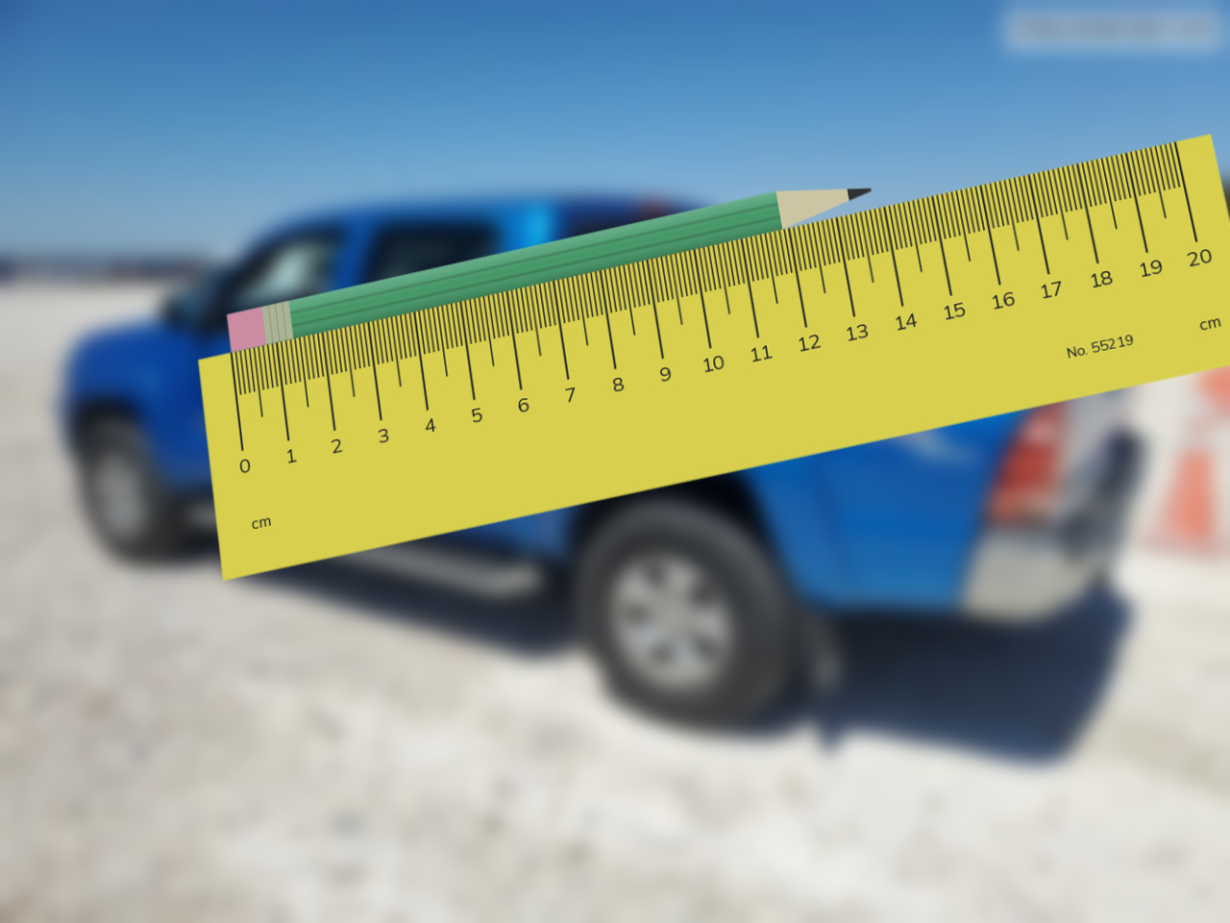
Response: 13.8 cm
